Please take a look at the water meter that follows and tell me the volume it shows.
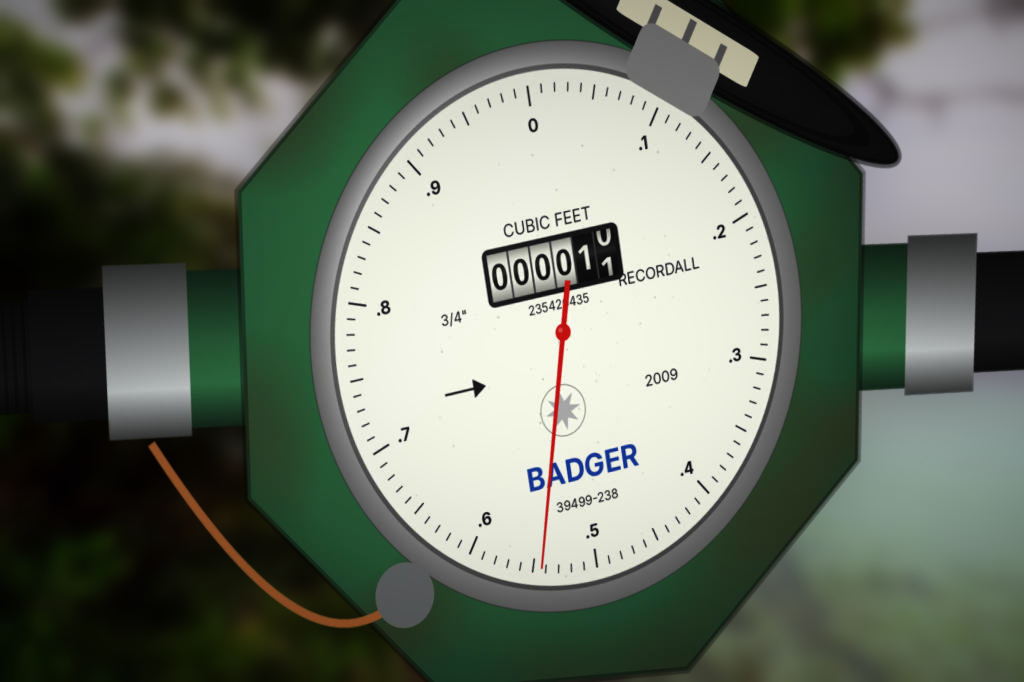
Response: 10.54 ft³
